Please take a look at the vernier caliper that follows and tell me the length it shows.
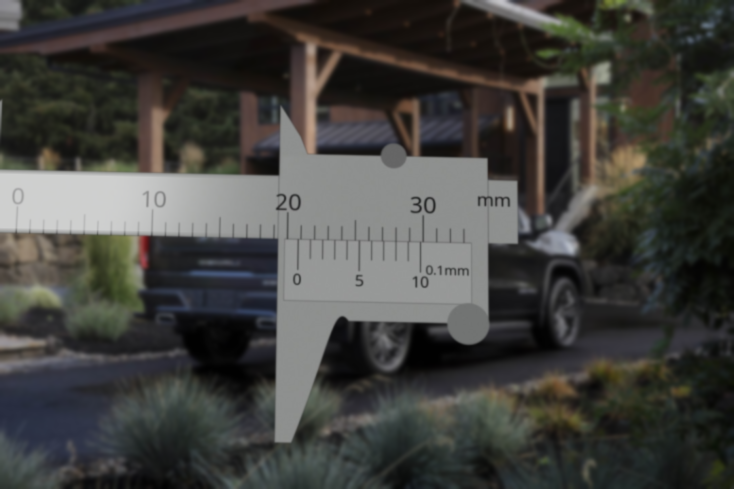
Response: 20.8 mm
